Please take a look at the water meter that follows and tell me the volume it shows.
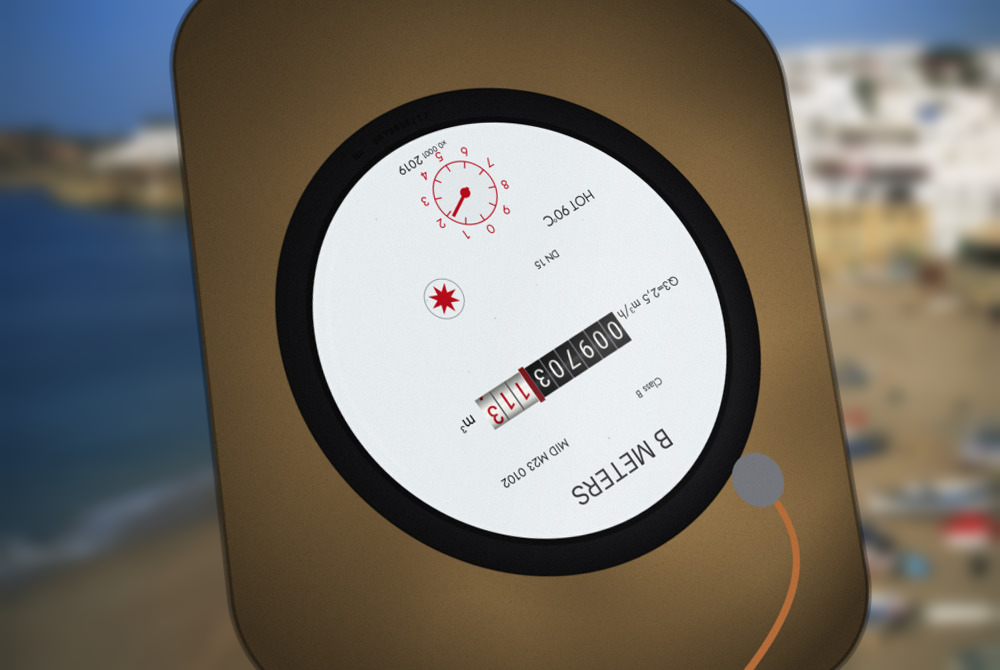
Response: 9703.1131 m³
